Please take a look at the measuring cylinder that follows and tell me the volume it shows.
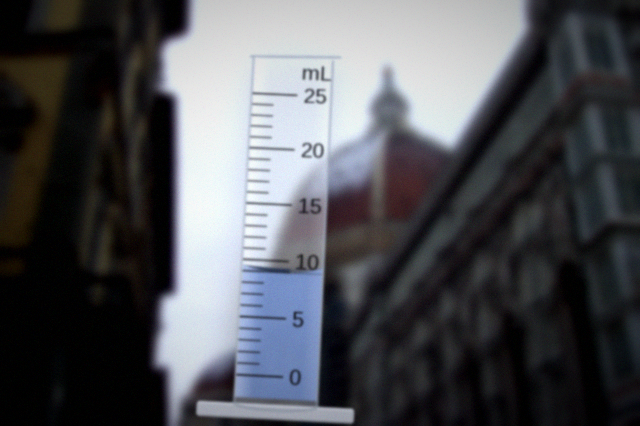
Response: 9 mL
